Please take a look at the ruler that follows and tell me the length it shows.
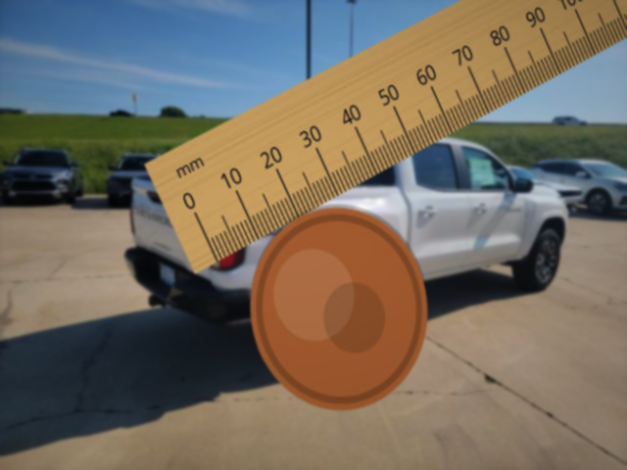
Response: 40 mm
